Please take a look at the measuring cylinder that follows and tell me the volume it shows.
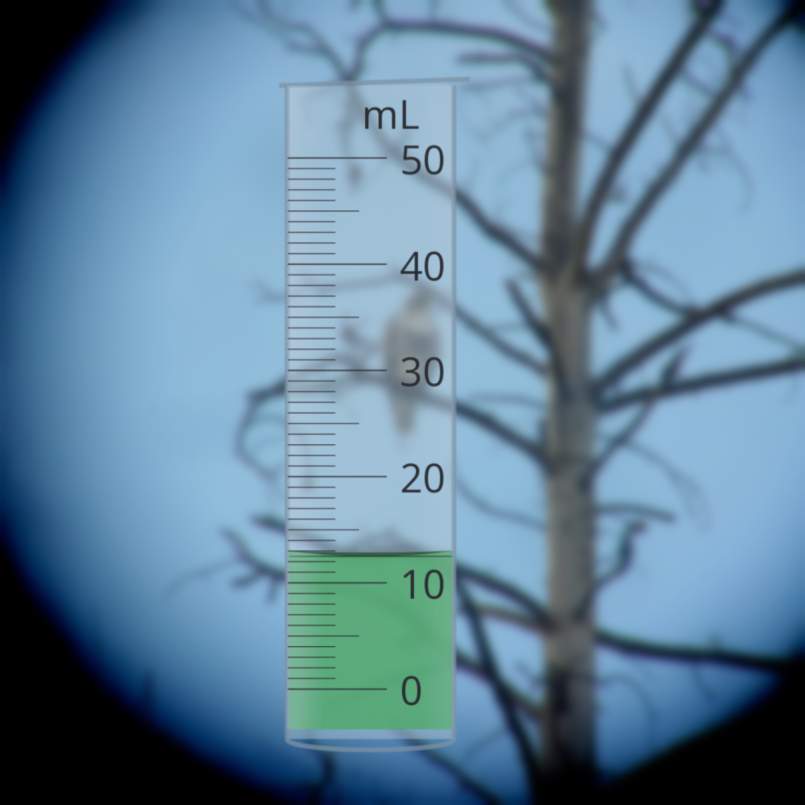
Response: 12.5 mL
